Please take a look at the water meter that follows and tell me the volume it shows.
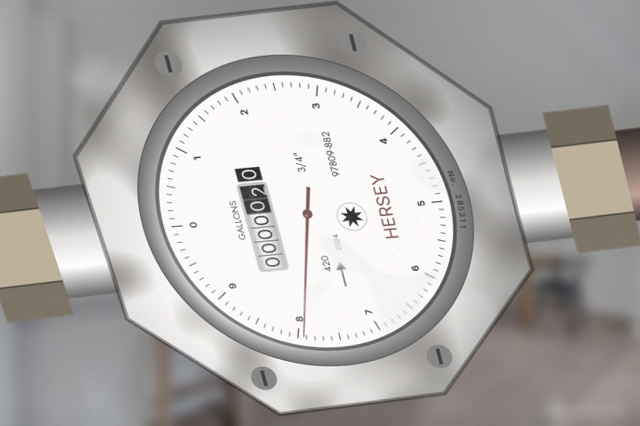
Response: 17.9 gal
